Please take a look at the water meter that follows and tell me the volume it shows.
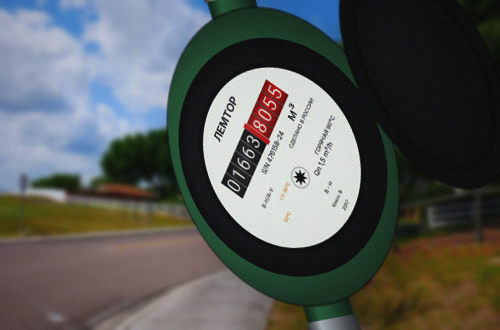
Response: 1663.8055 m³
